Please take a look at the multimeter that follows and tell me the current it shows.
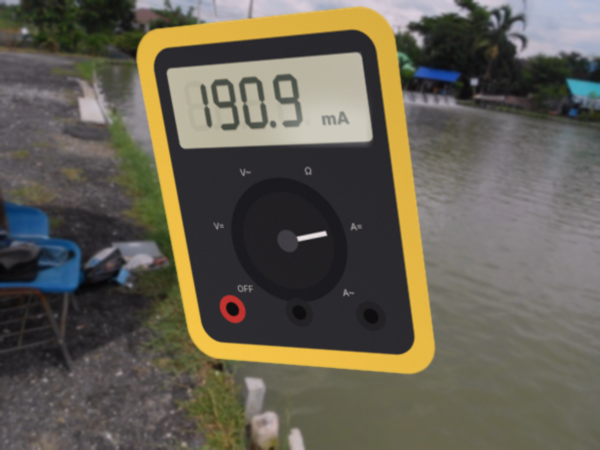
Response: 190.9 mA
